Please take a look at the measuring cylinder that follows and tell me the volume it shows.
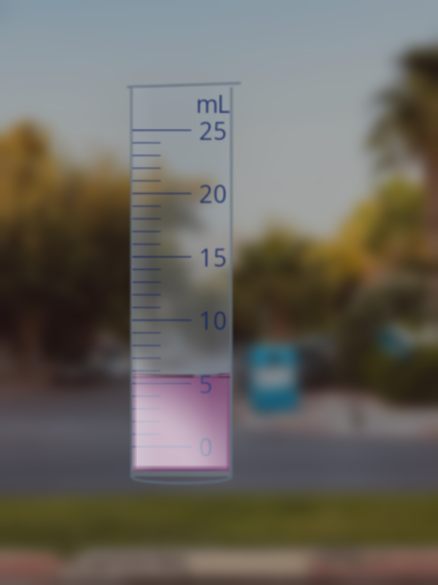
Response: 5.5 mL
